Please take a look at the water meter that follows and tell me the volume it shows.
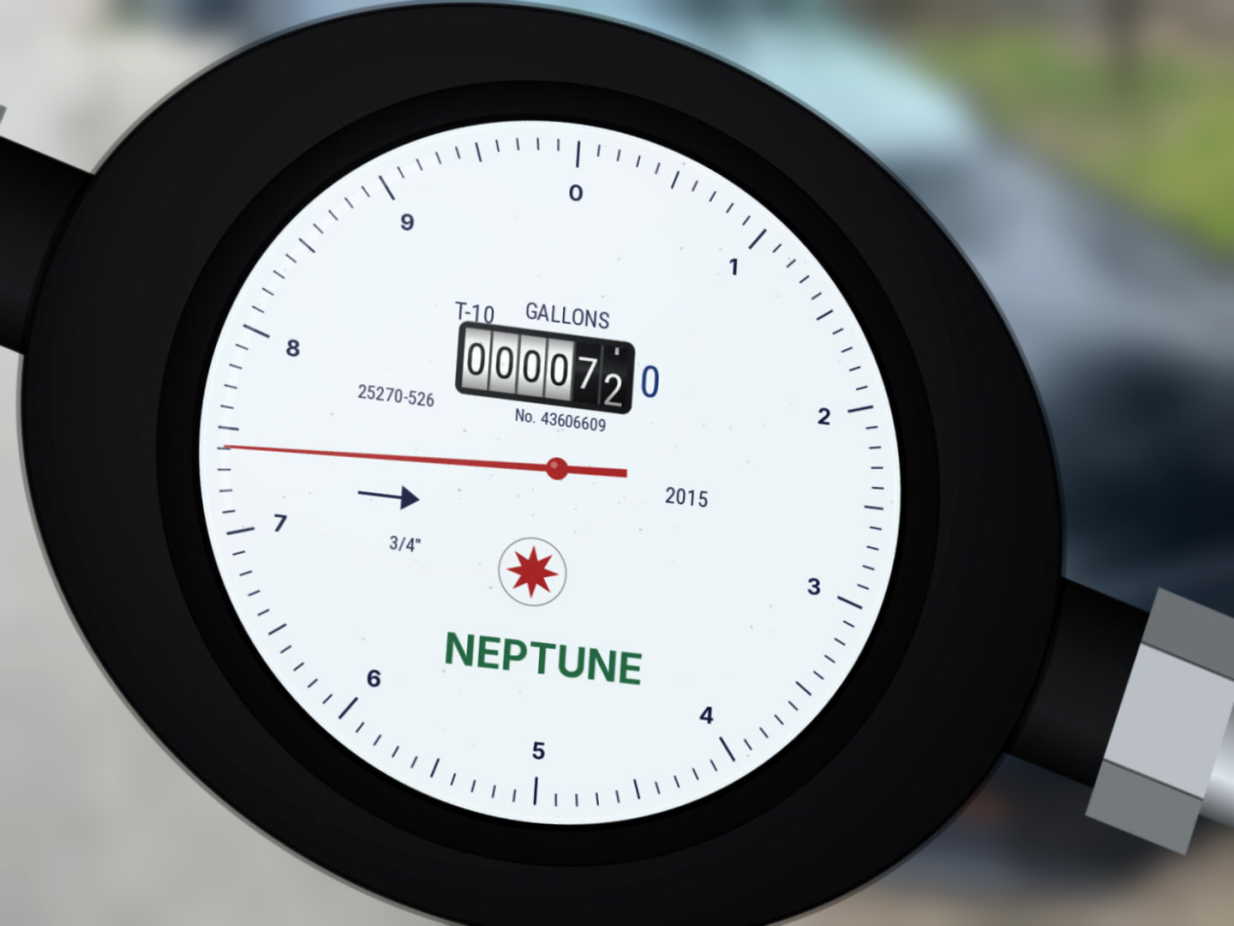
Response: 717.4 gal
